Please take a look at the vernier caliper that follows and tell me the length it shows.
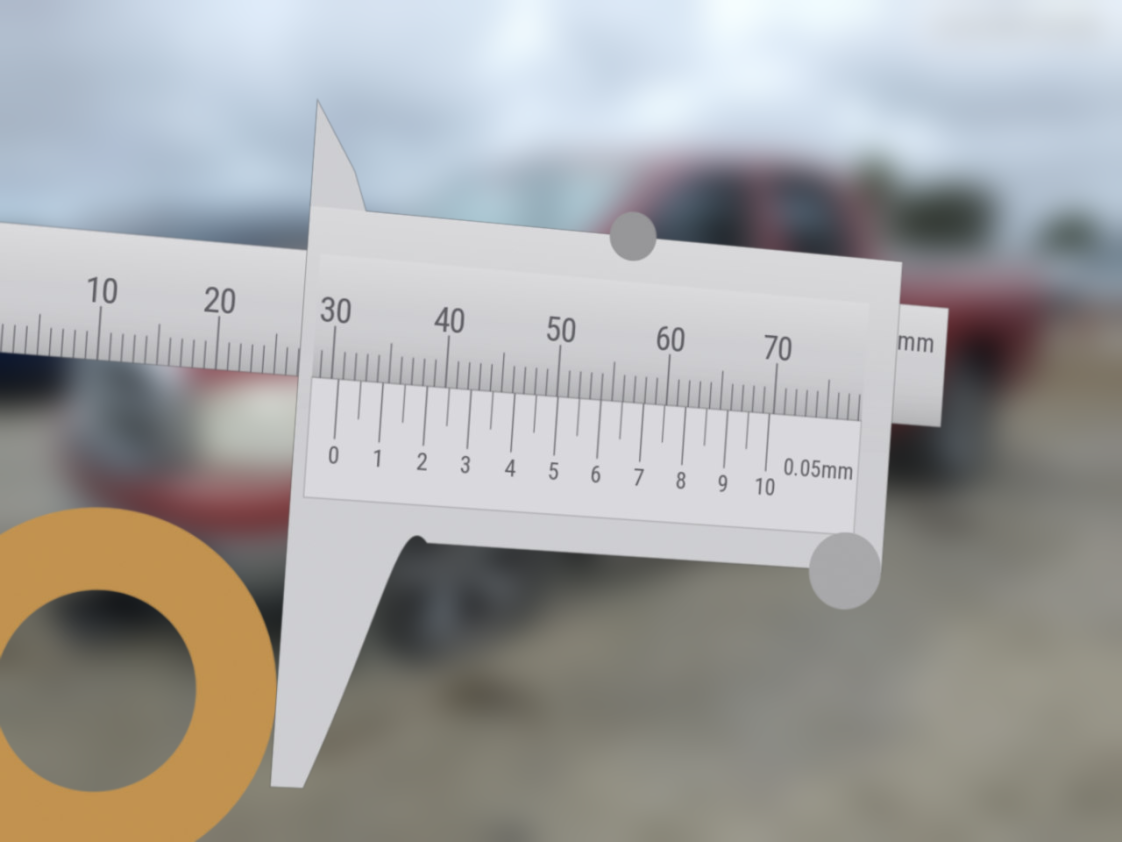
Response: 30.6 mm
